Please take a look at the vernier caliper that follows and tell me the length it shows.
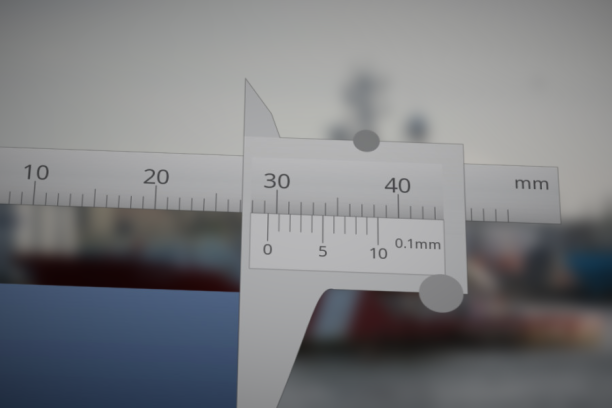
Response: 29.3 mm
